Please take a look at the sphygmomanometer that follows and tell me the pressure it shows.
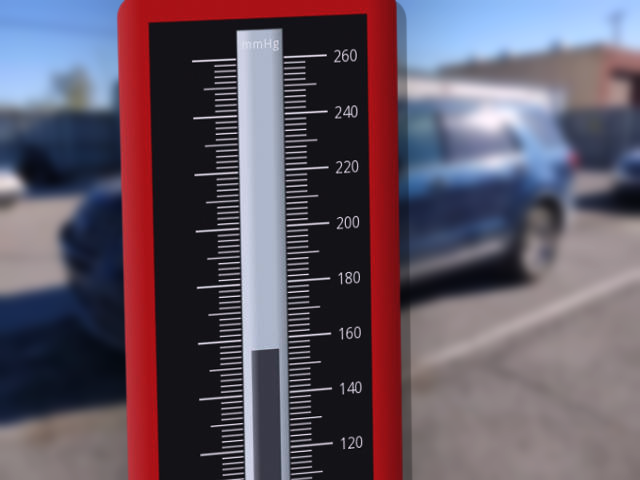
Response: 156 mmHg
